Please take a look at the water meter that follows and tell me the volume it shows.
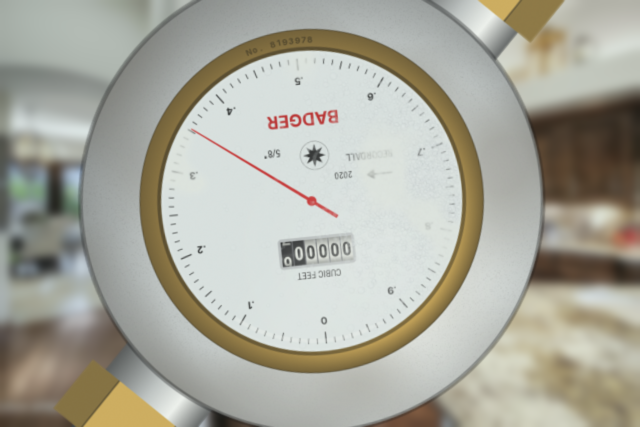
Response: 6.35 ft³
